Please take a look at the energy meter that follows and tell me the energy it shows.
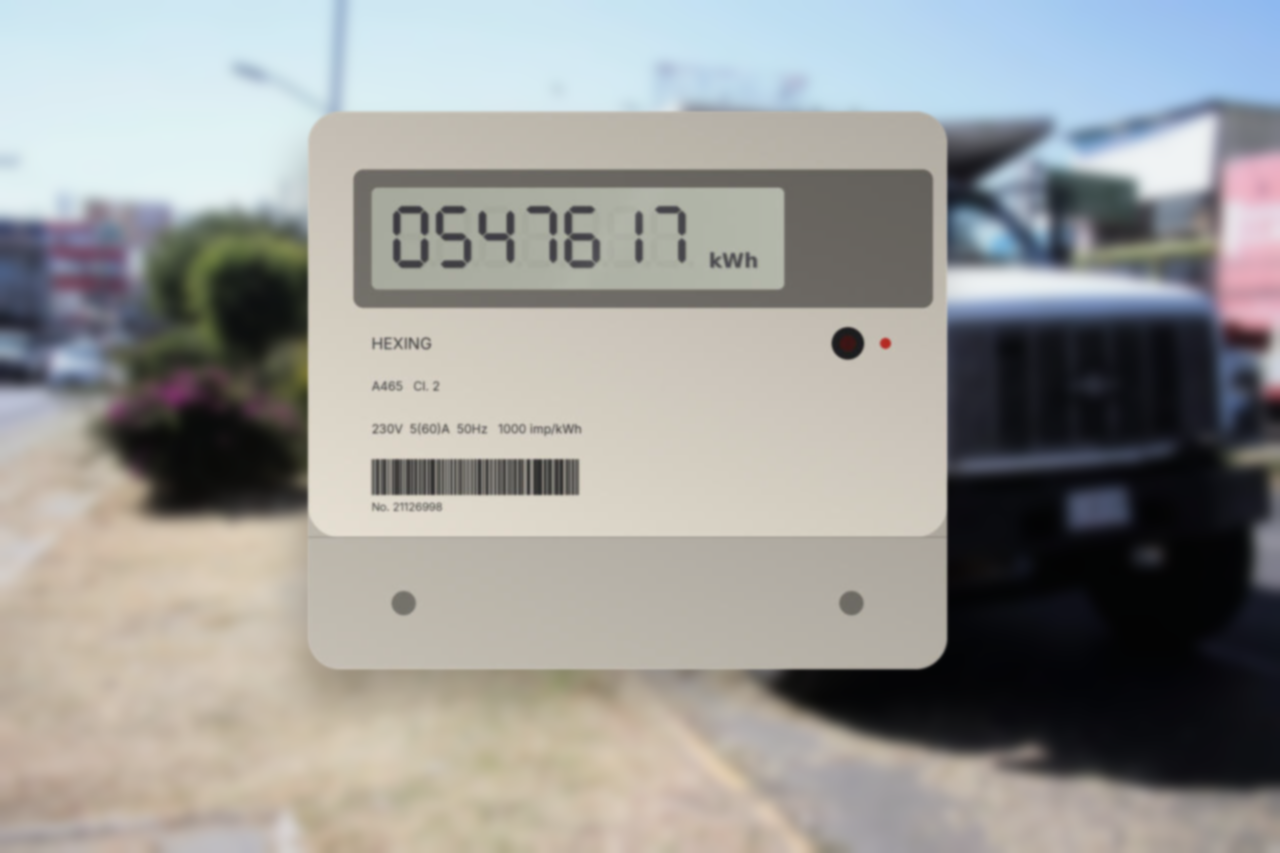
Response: 547617 kWh
